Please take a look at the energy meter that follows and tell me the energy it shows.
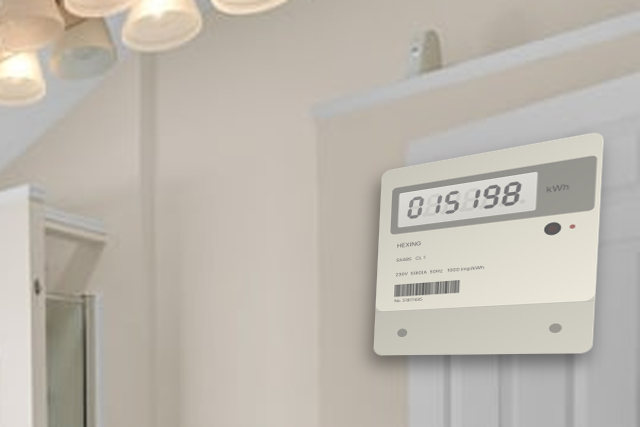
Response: 15198 kWh
